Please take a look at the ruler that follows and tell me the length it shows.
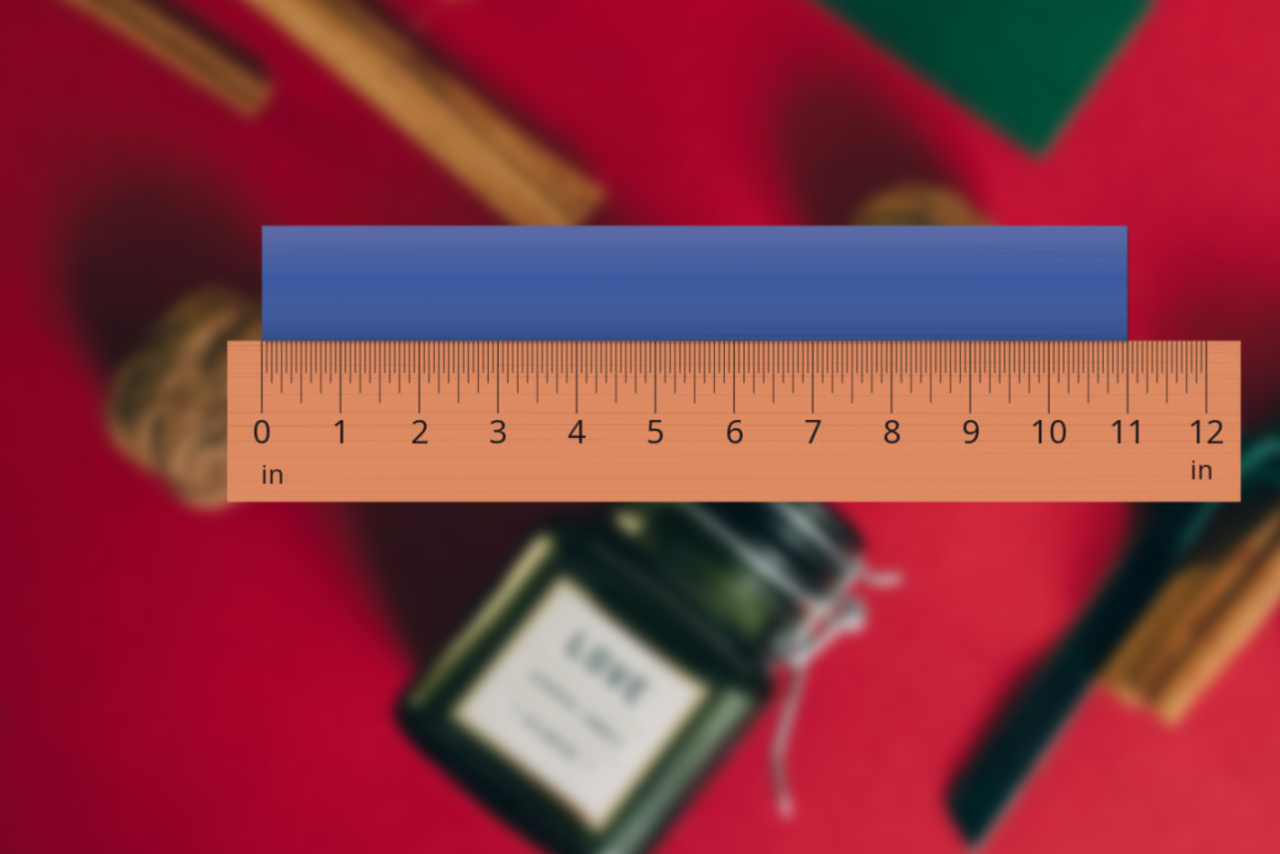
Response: 11 in
